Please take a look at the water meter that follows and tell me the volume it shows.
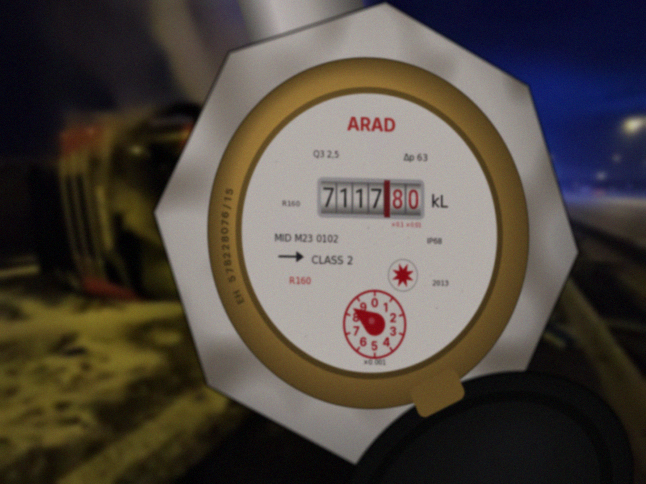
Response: 7117.808 kL
